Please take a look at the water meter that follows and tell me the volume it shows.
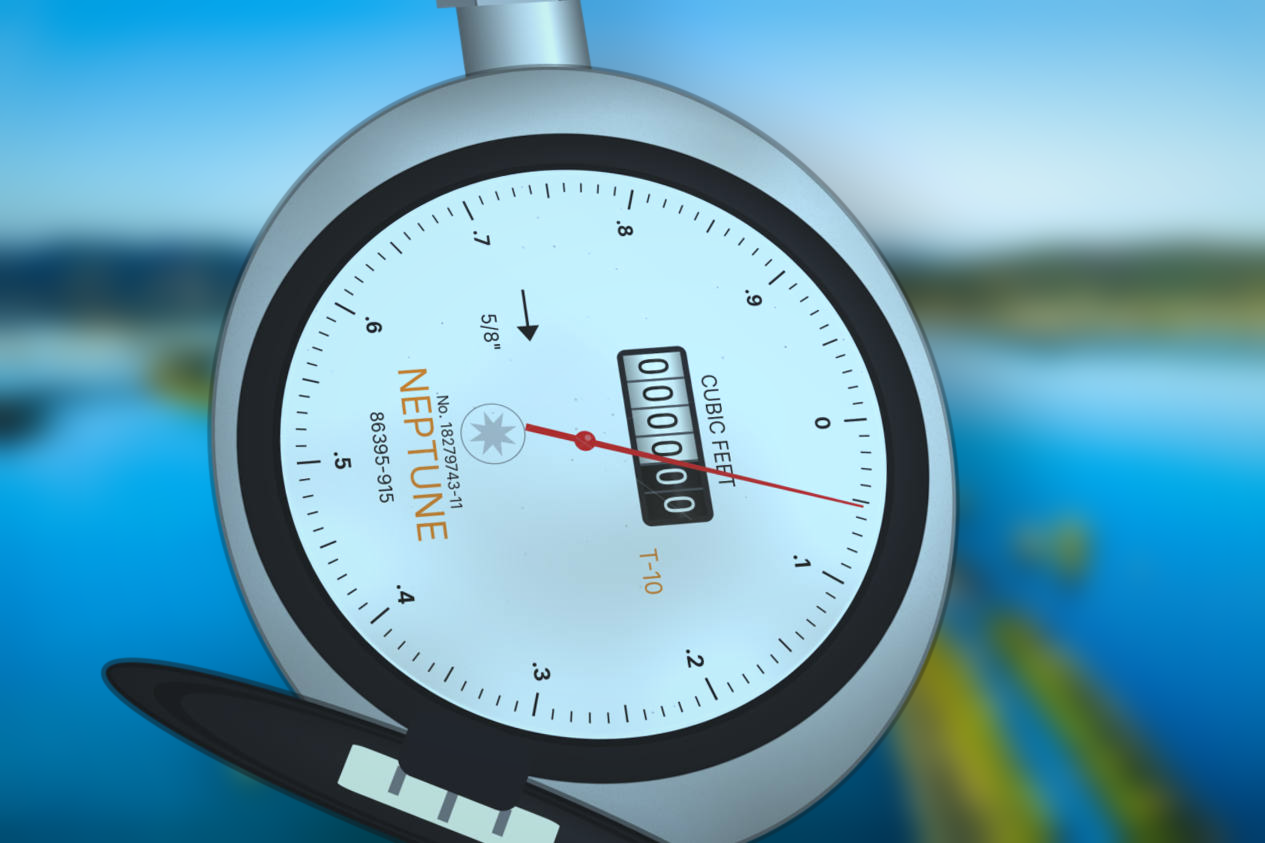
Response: 0.05 ft³
